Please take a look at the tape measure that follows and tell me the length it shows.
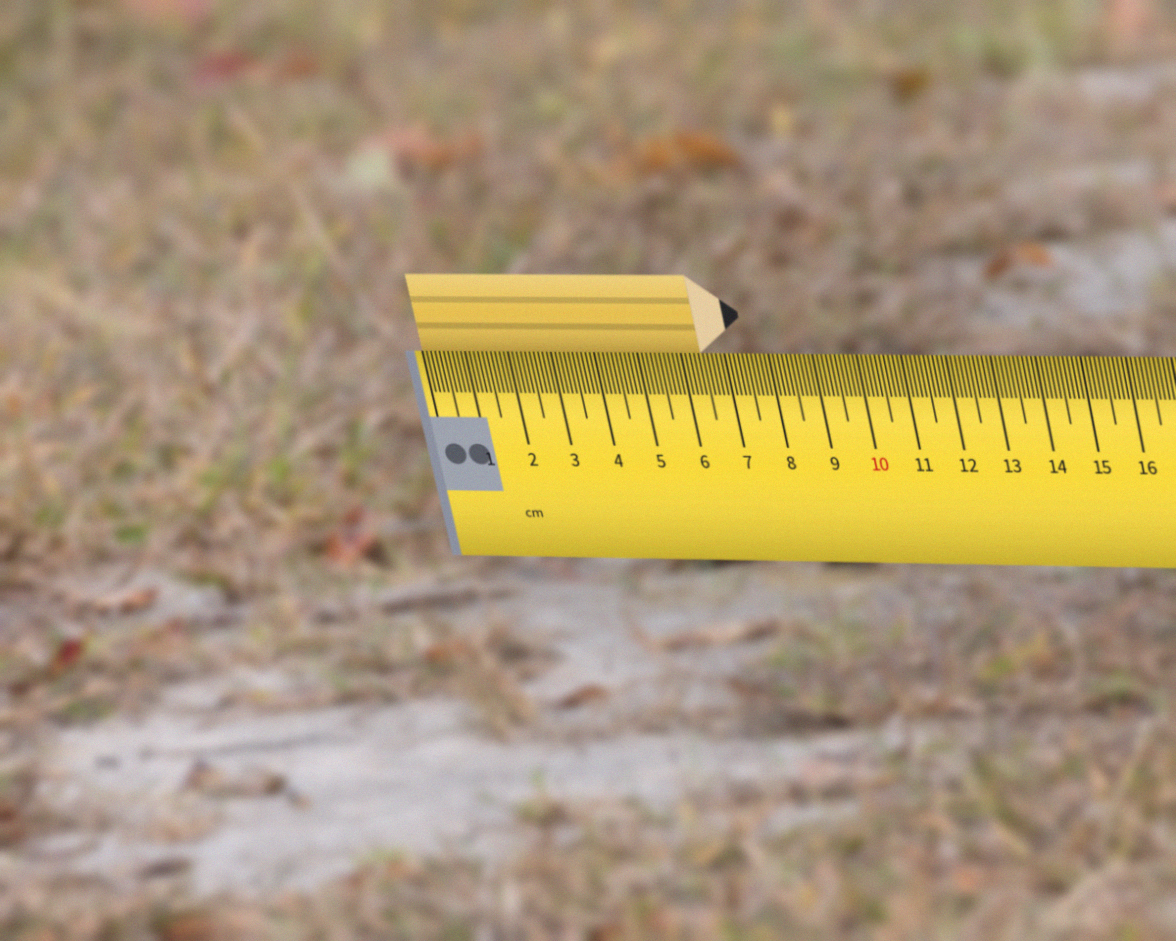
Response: 7.5 cm
